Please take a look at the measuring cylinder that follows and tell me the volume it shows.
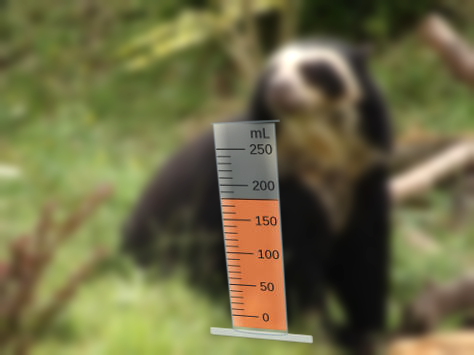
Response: 180 mL
